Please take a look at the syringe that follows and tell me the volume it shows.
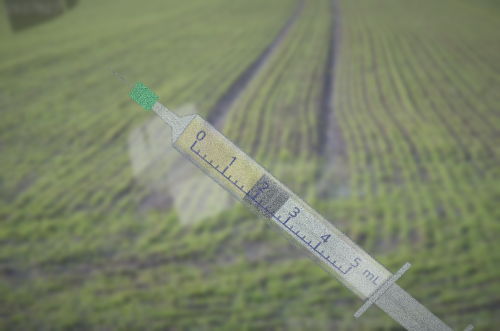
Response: 1.8 mL
